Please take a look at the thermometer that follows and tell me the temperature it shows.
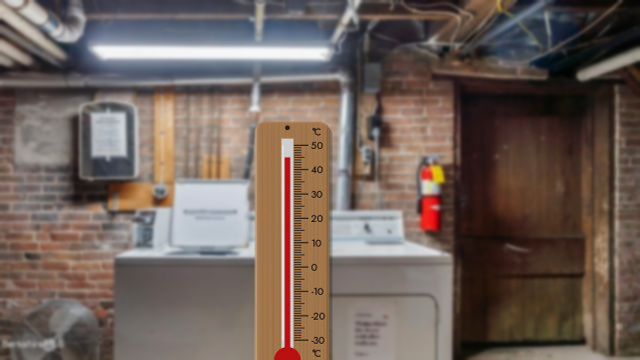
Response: 45 °C
